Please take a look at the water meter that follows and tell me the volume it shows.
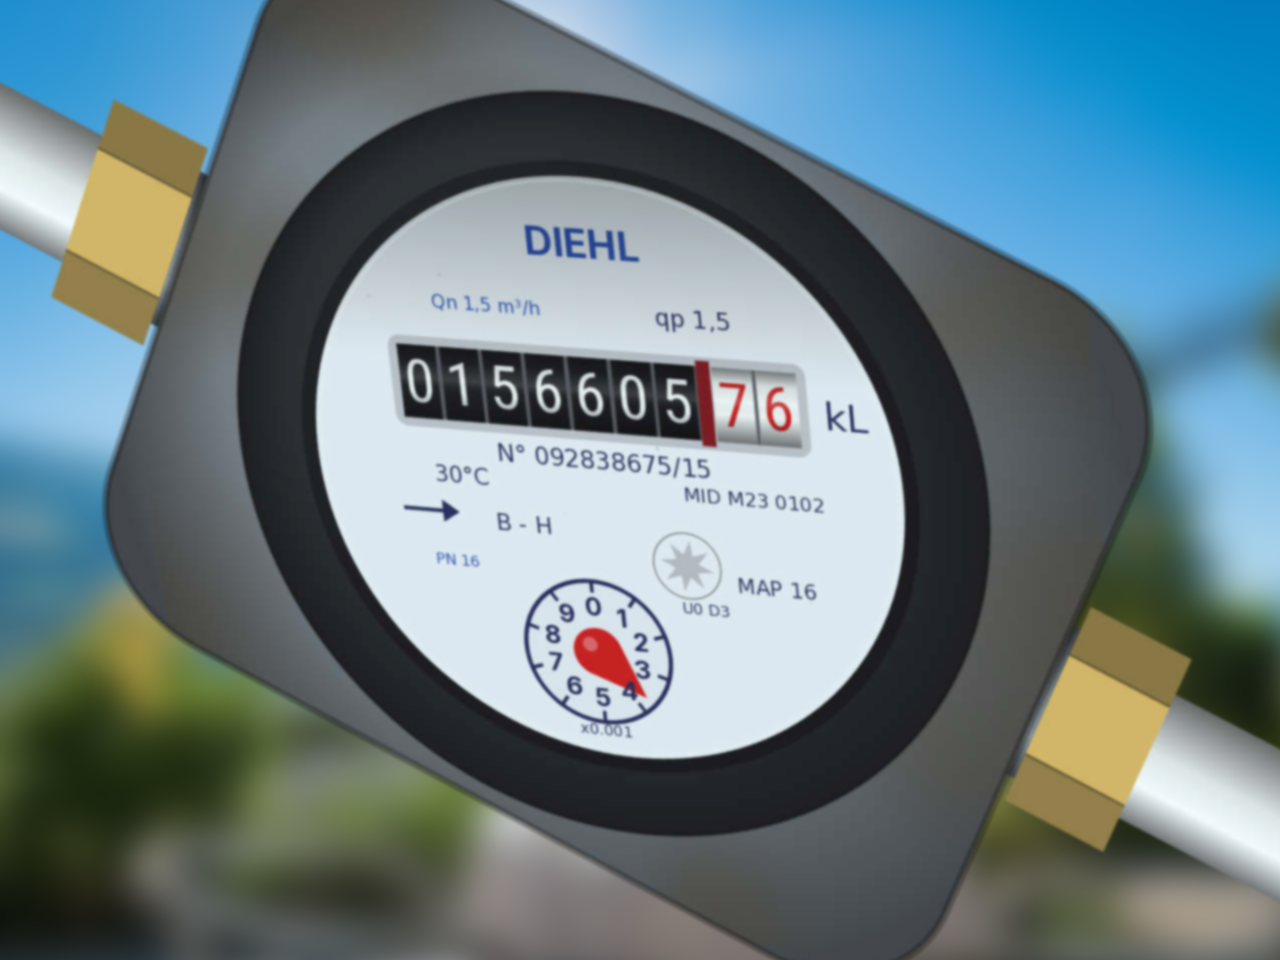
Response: 156605.763 kL
